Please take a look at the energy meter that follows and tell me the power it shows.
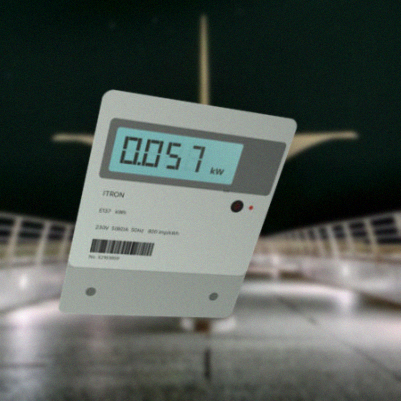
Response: 0.057 kW
